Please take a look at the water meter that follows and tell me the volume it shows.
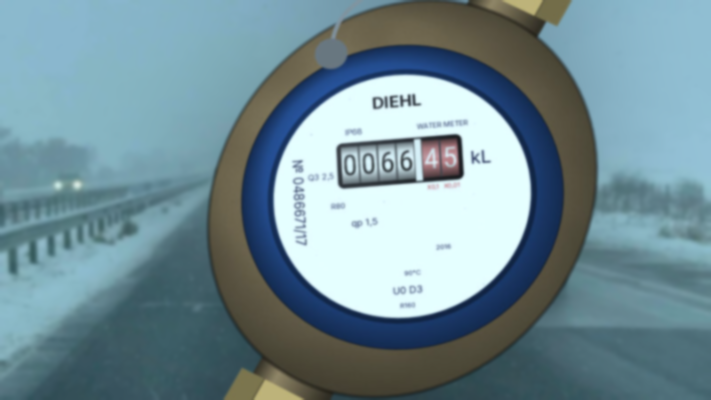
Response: 66.45 kL
